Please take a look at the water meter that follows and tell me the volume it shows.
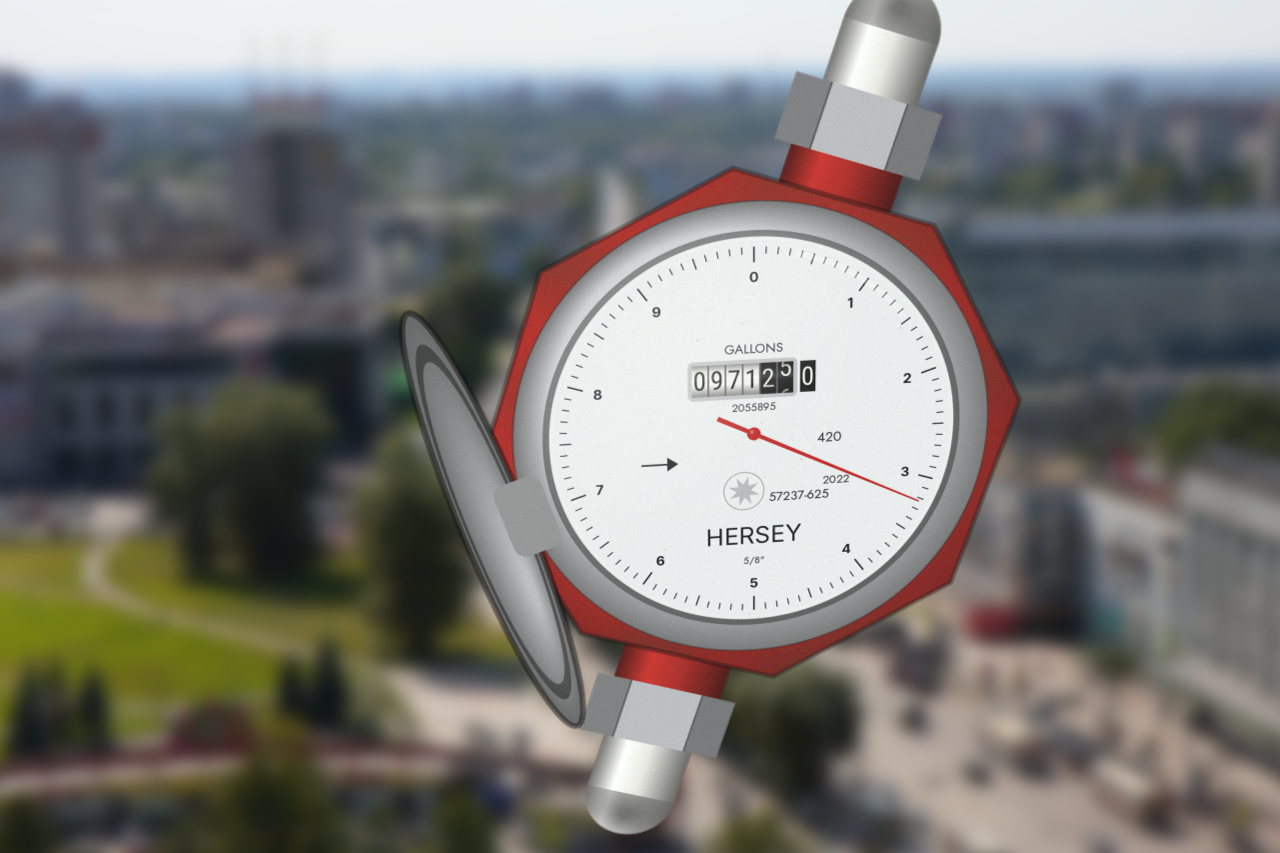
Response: 971253.2 gal
